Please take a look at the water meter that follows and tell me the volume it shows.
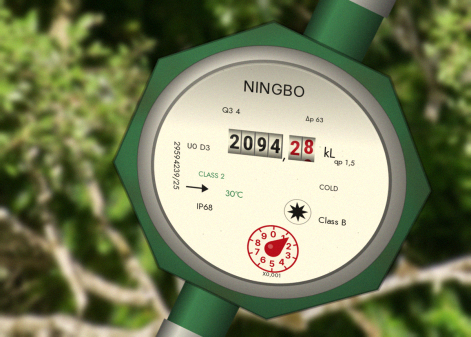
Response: 2094.281 kL
